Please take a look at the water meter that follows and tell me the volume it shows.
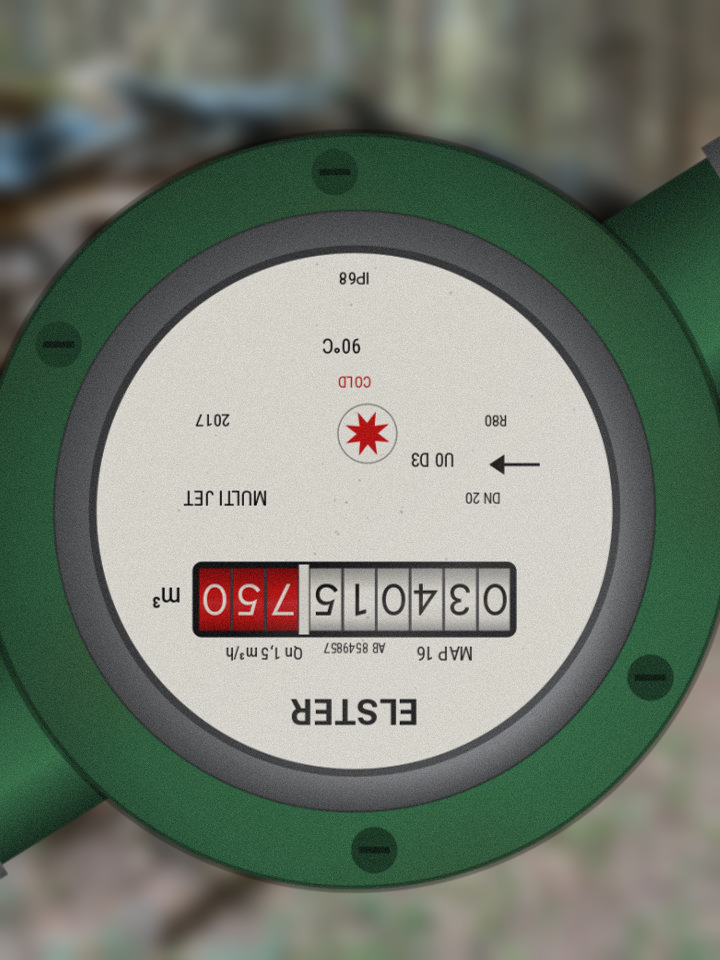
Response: 34015.750 m³
